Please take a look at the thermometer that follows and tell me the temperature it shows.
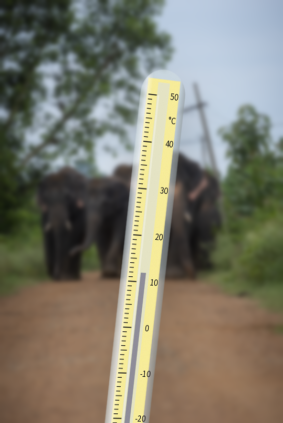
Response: 12 °C
